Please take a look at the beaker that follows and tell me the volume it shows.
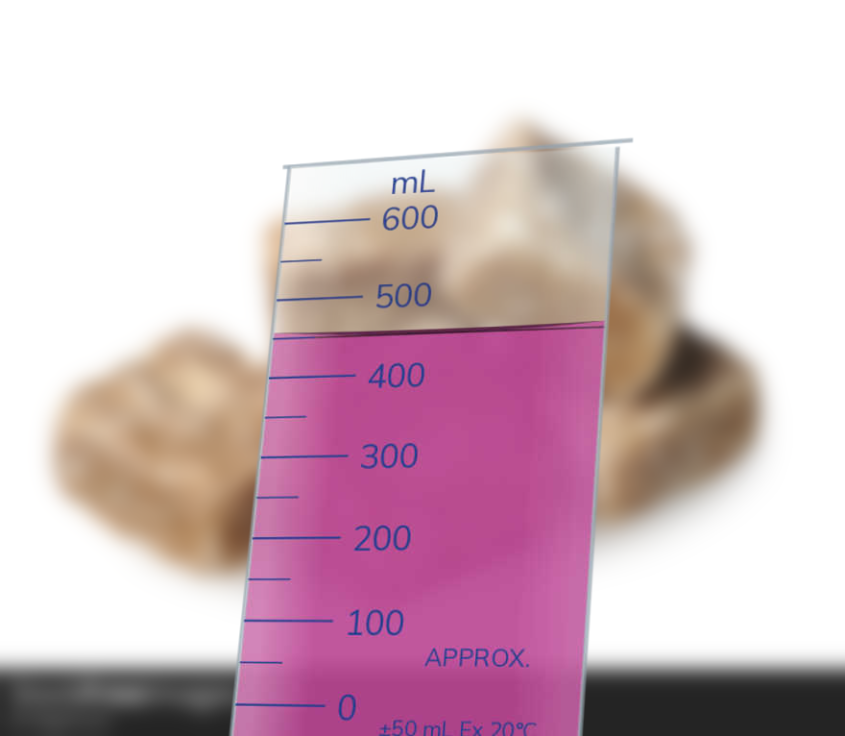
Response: 450 mL
